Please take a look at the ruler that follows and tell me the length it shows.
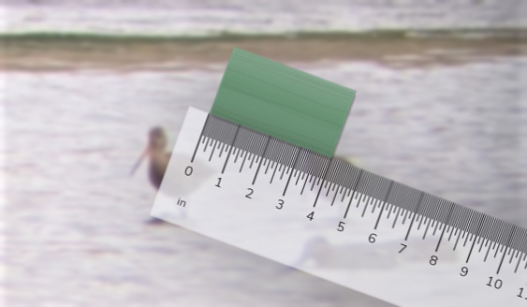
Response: 4 in
